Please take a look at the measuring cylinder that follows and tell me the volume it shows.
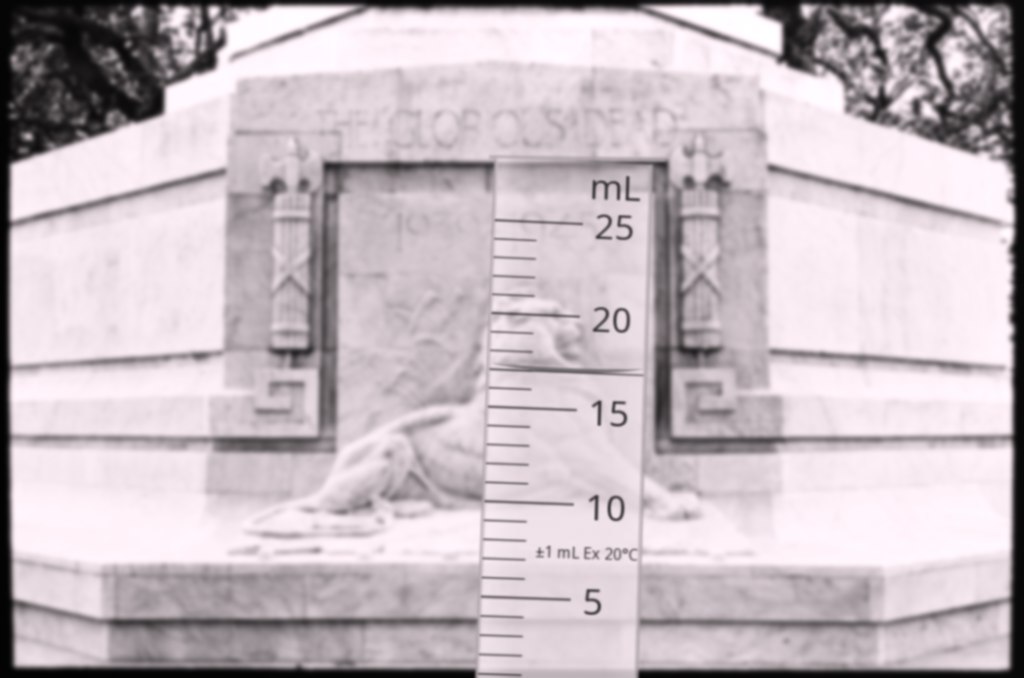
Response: 17 mL
